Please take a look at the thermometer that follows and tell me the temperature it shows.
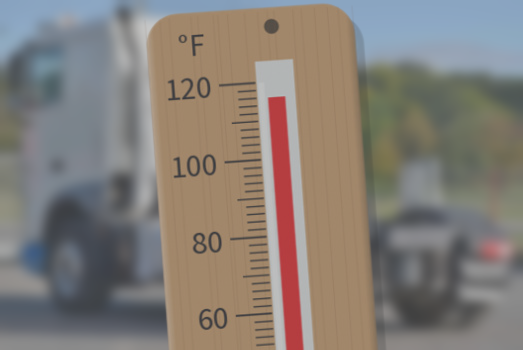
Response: 116 °F
